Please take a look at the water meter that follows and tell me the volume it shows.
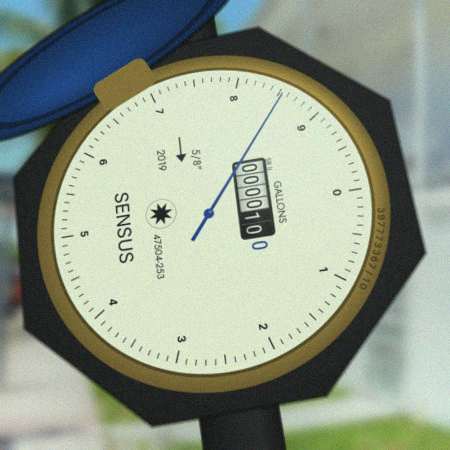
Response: 98.5 gal
